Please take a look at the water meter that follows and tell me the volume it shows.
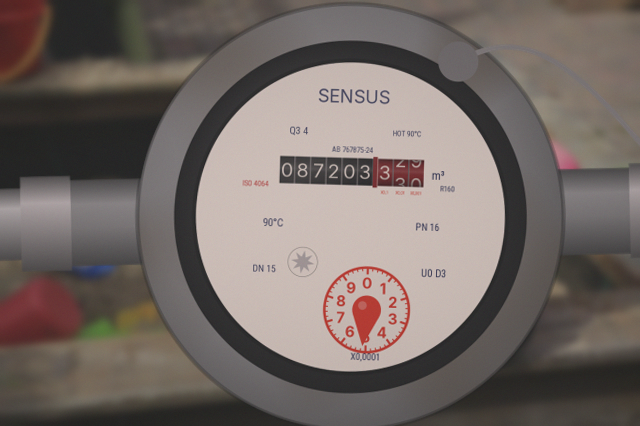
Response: 87203.3295 m³
